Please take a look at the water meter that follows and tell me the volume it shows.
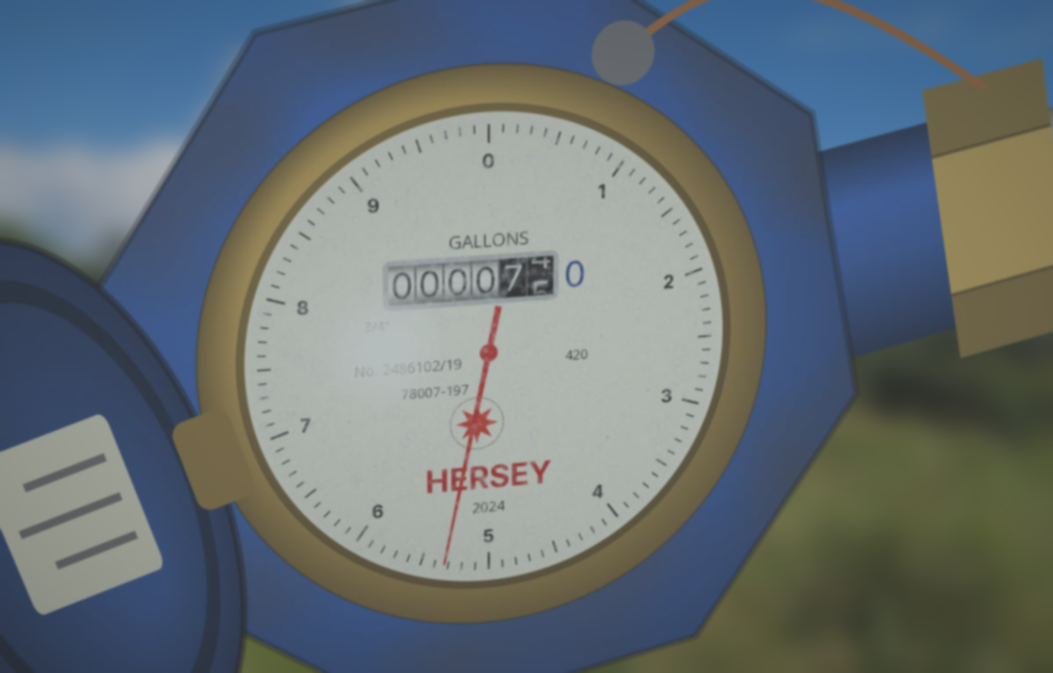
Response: 745.3 gal
